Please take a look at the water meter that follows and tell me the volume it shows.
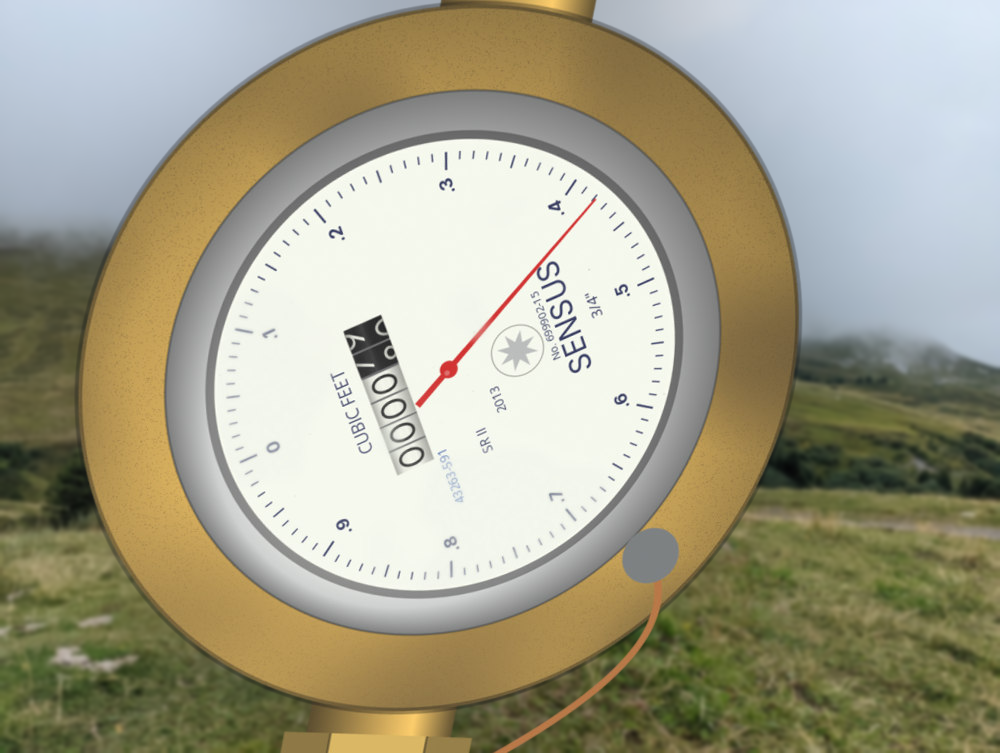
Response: 79.42 ft³
